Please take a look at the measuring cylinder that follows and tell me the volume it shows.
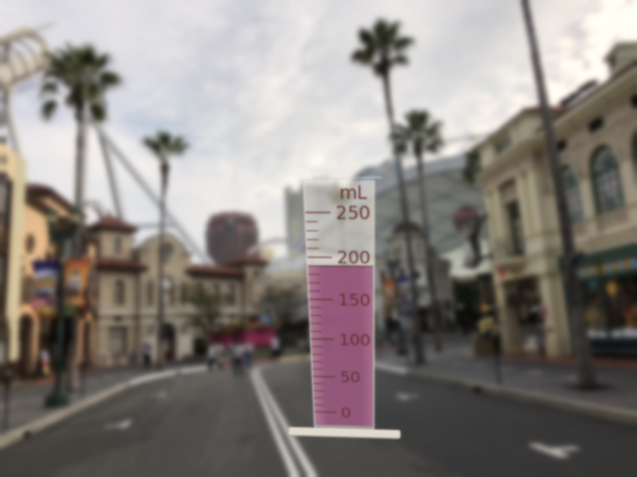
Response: 190 mL
